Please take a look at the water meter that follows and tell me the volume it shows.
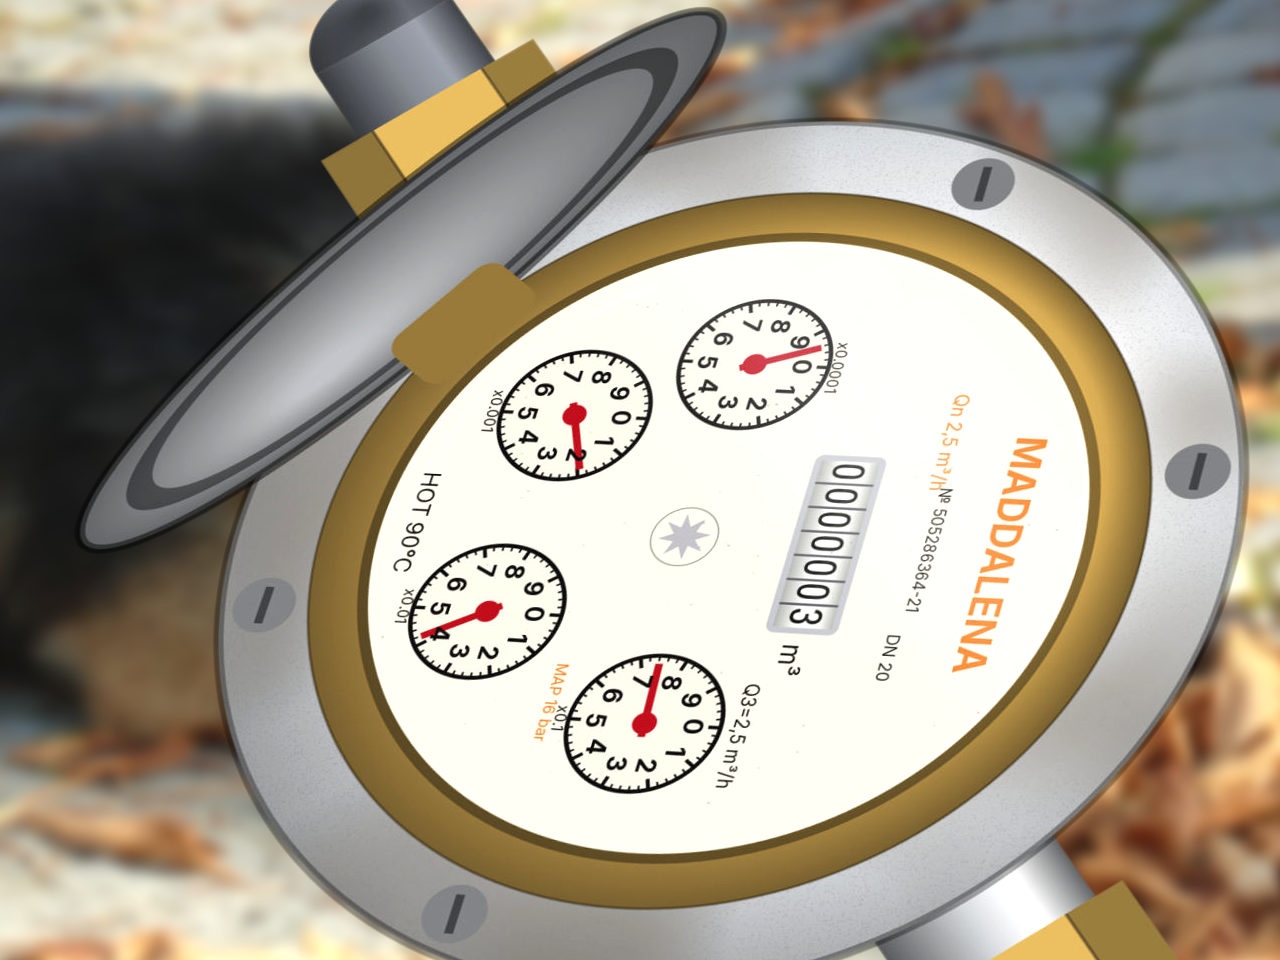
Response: 3.7419 m³
